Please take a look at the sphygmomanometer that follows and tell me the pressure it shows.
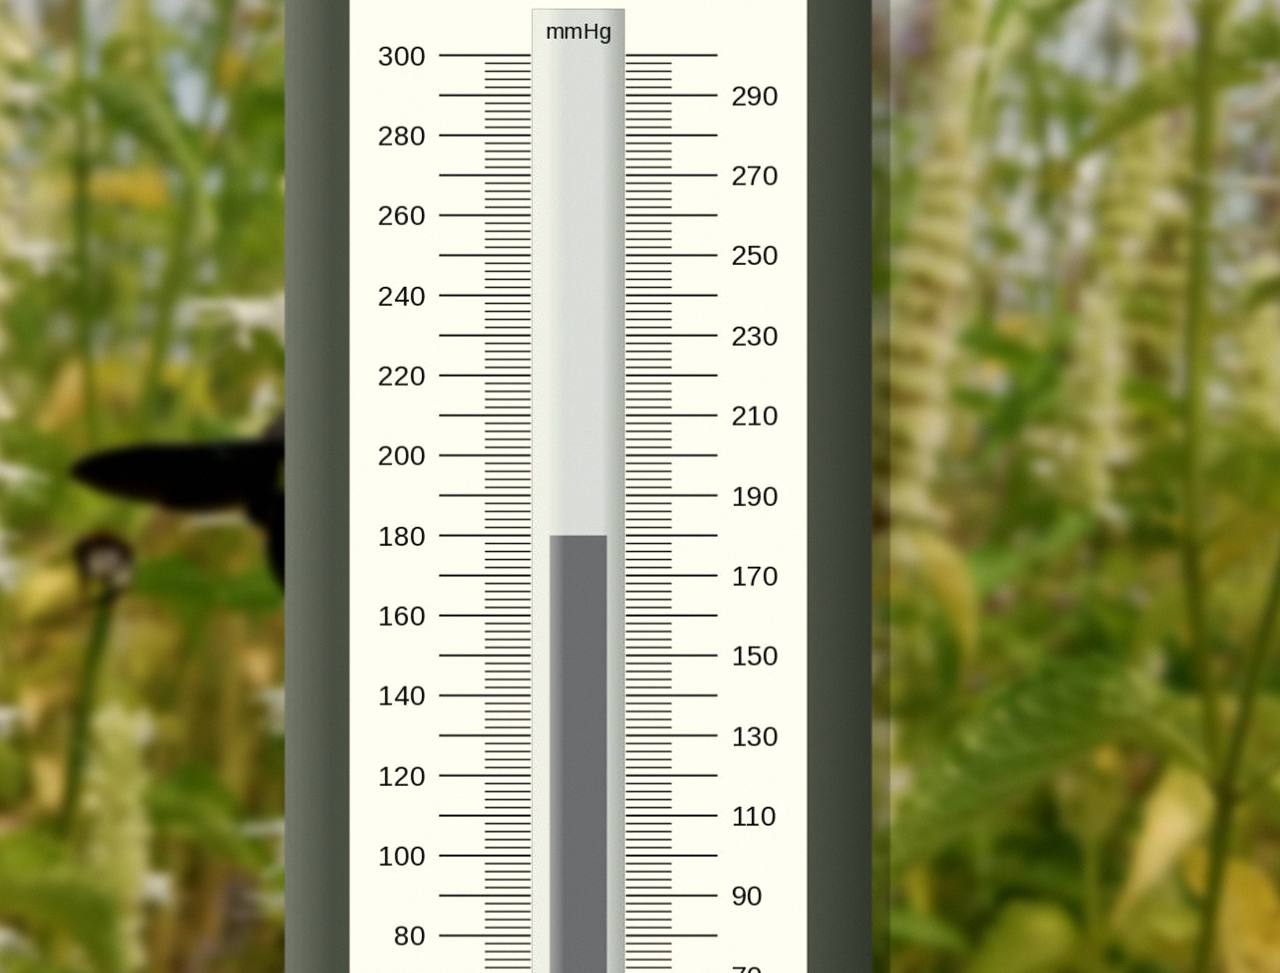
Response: 180 mmHg
